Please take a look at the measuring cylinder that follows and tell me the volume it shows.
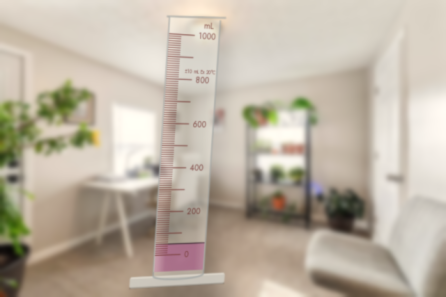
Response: 50 mL
